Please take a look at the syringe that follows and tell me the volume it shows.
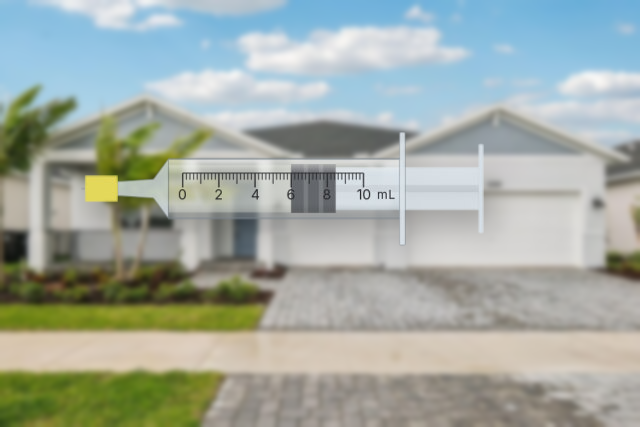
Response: 6 mL
